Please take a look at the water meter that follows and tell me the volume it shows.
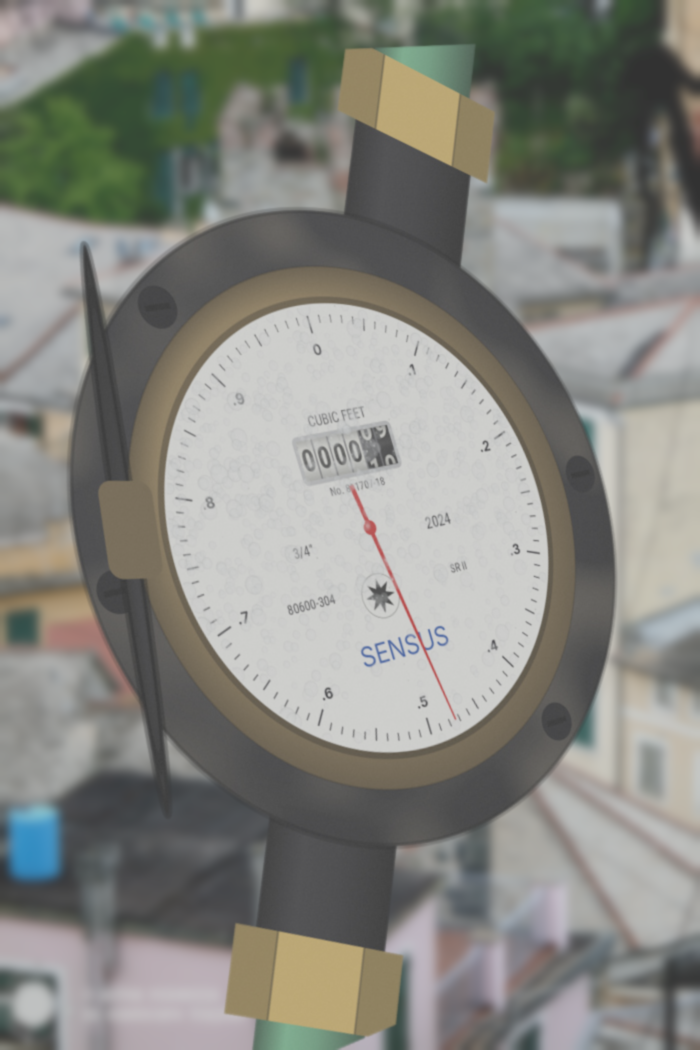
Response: 9.47 ft³
